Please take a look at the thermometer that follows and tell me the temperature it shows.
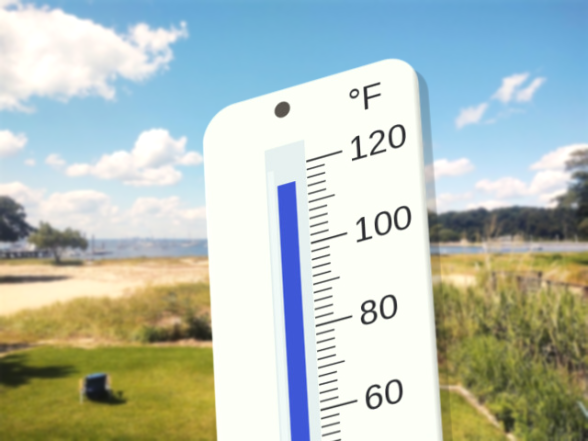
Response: 116 °F
